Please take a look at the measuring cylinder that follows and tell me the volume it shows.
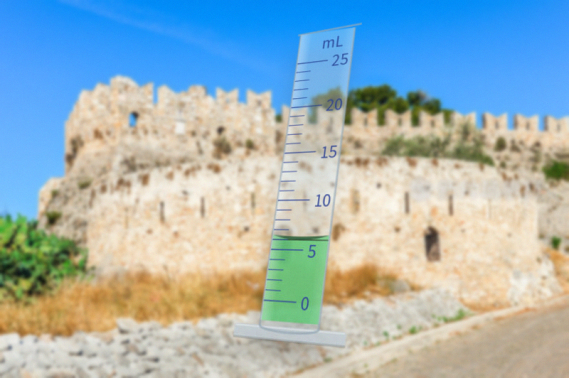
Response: 6 mL
